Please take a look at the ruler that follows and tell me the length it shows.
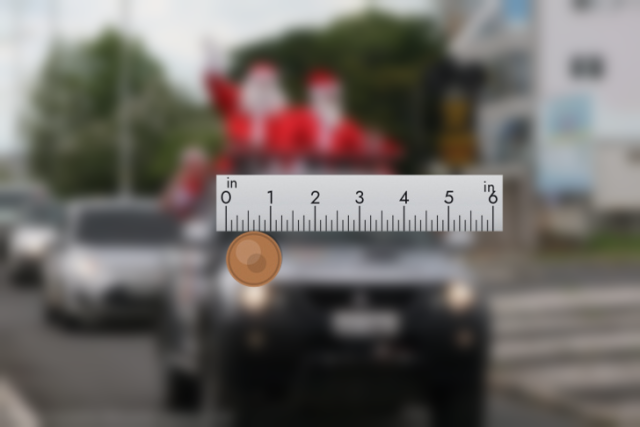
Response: 1.25 in
